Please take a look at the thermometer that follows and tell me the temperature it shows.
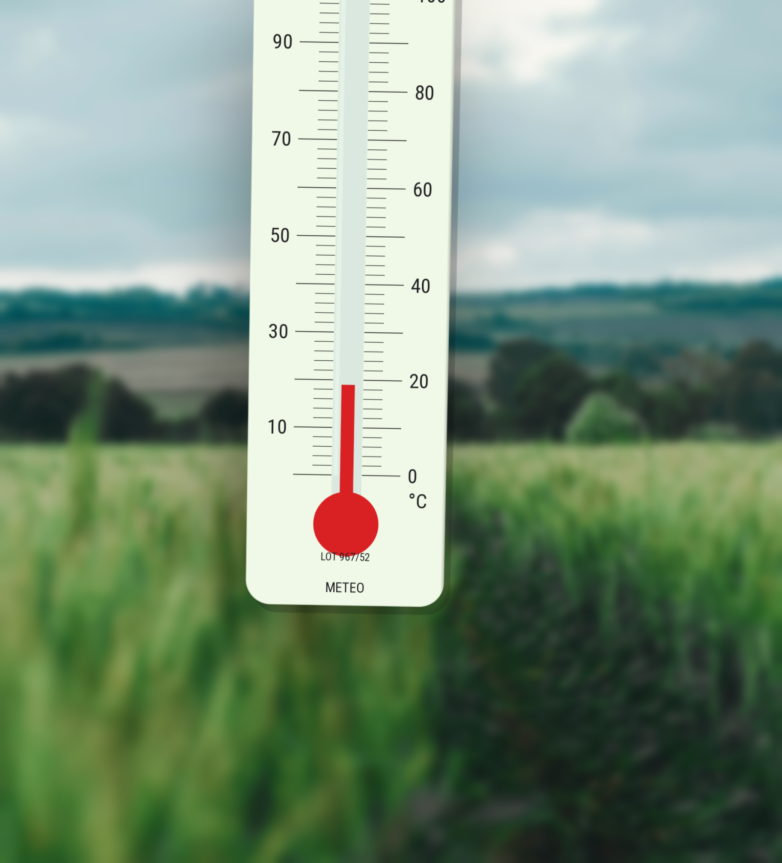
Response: 19 °C
